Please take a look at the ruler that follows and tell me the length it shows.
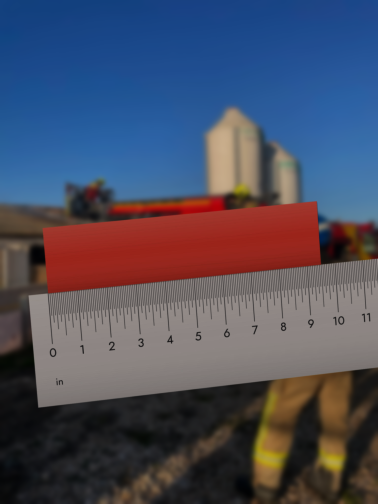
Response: 9.5 in
